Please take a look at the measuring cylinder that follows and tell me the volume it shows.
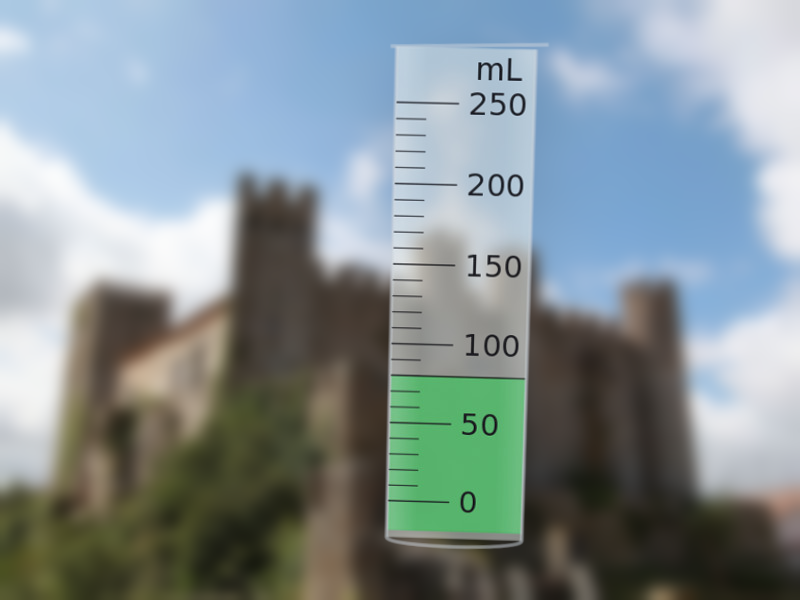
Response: 80 mL
